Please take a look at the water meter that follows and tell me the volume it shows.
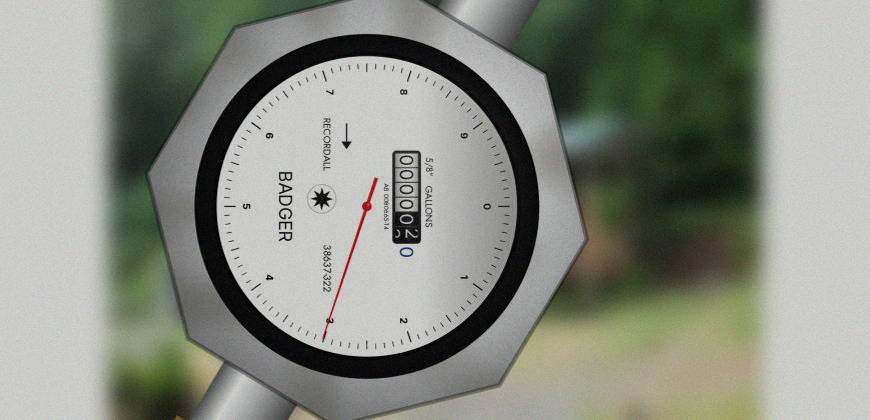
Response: 23.0 gal
